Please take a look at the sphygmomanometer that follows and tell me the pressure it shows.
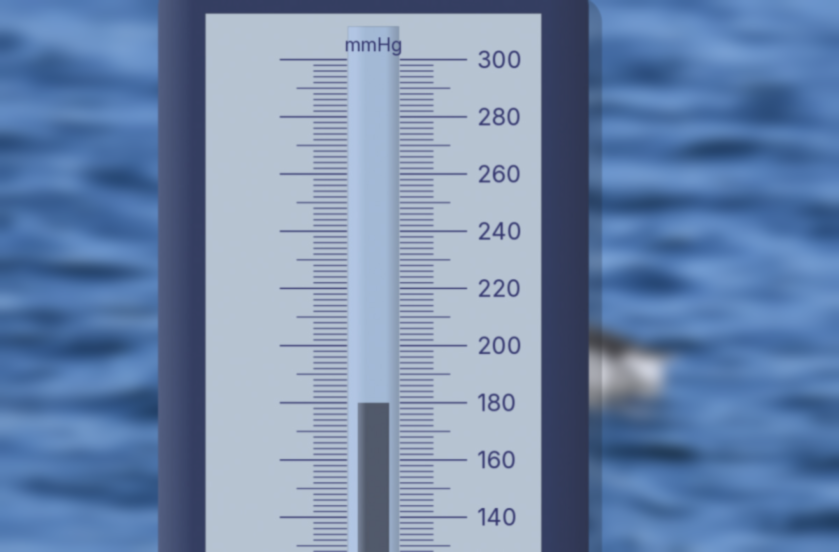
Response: 180 mmHg
